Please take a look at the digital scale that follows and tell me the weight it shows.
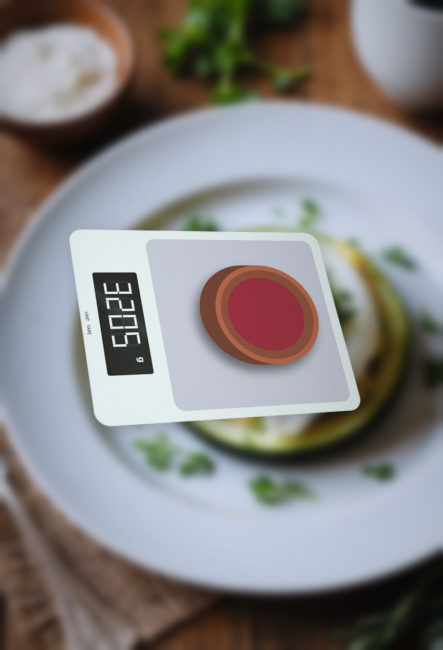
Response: 3205 g
